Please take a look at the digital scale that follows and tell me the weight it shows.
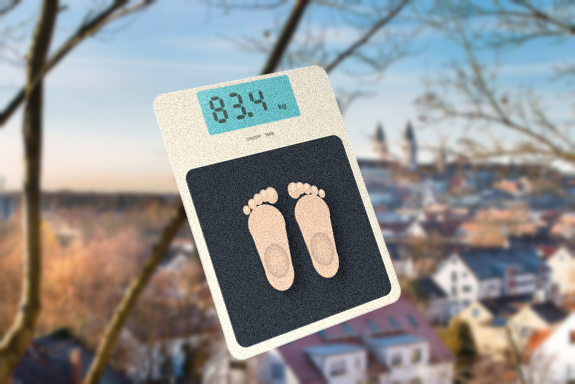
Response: 83.4 kg
